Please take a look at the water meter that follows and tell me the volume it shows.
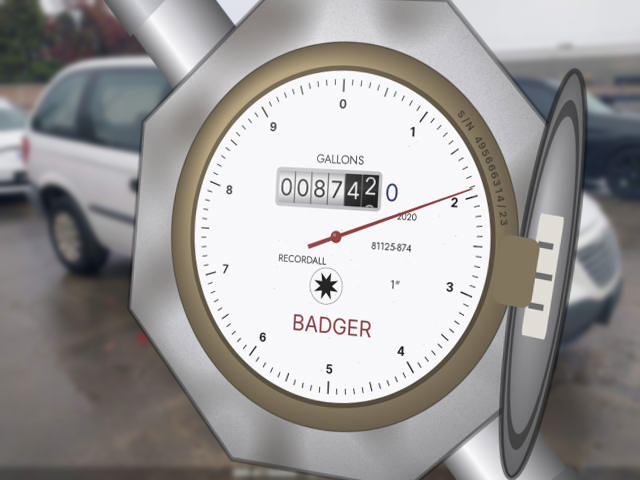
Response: 87421.9 gal
